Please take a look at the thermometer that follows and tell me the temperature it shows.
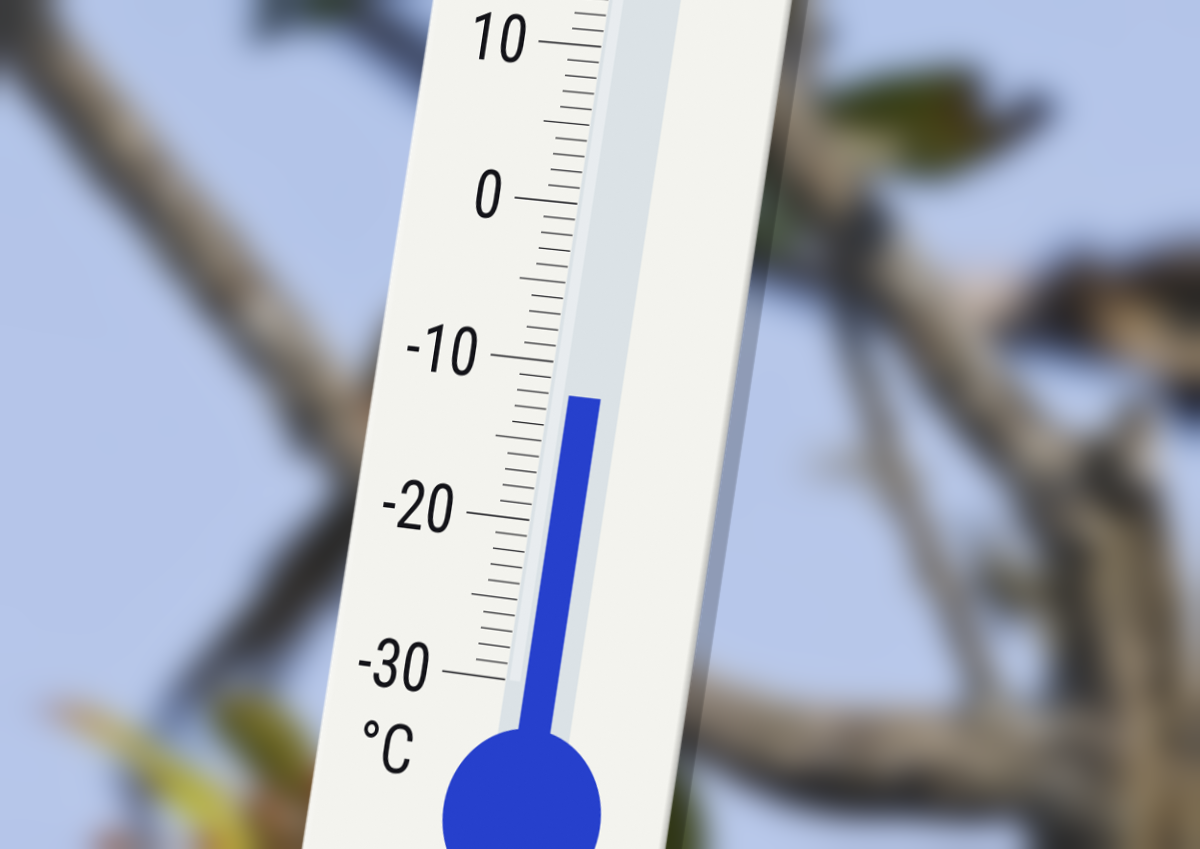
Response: -12 °C
